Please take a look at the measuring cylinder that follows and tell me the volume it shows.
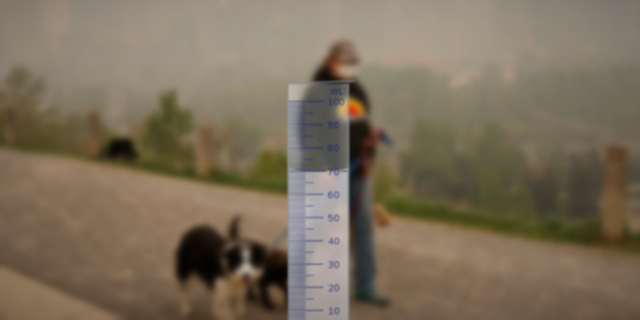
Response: 70 mL
